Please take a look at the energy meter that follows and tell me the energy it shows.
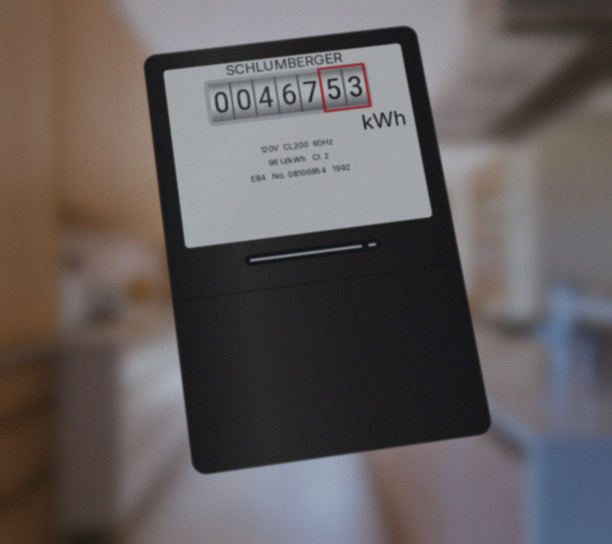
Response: 467.53 kWh
